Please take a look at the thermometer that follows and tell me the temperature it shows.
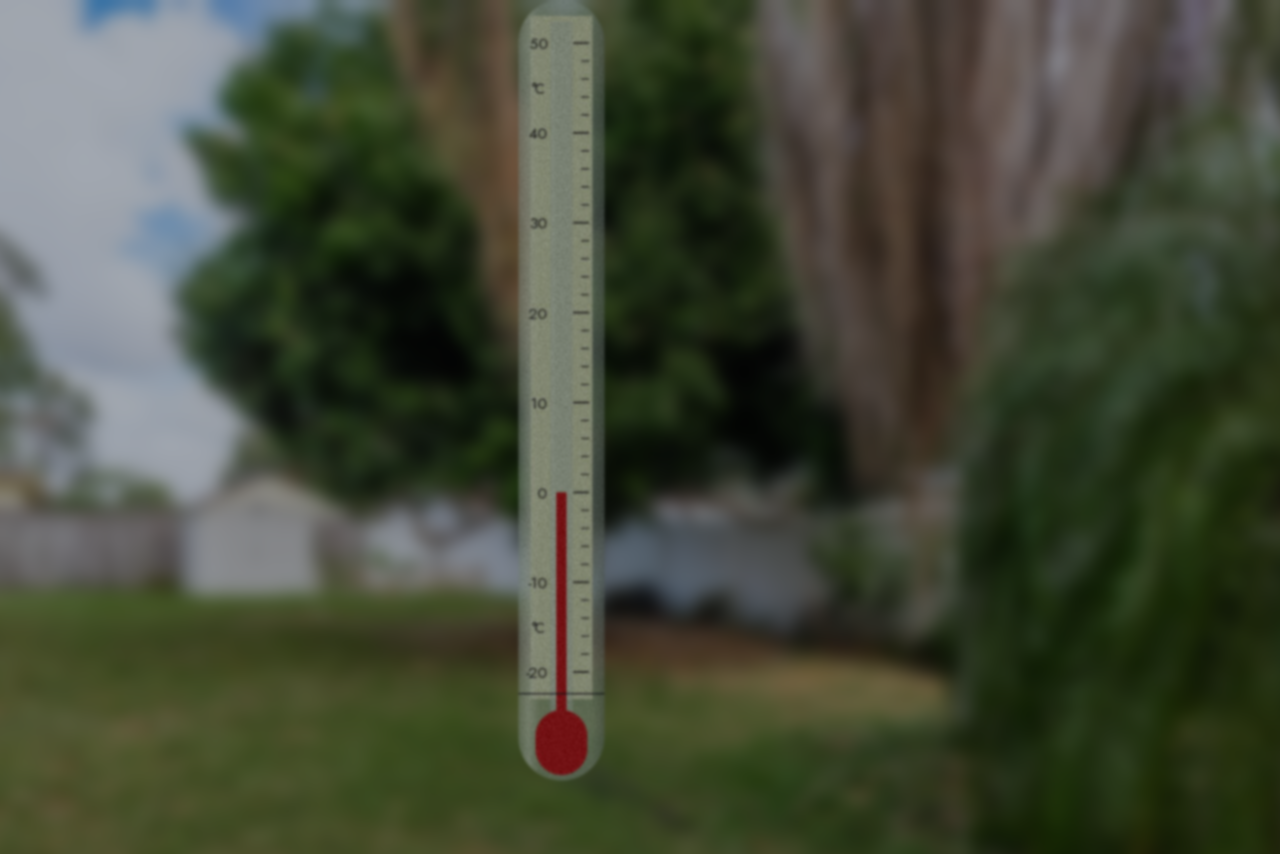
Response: 0 °C
